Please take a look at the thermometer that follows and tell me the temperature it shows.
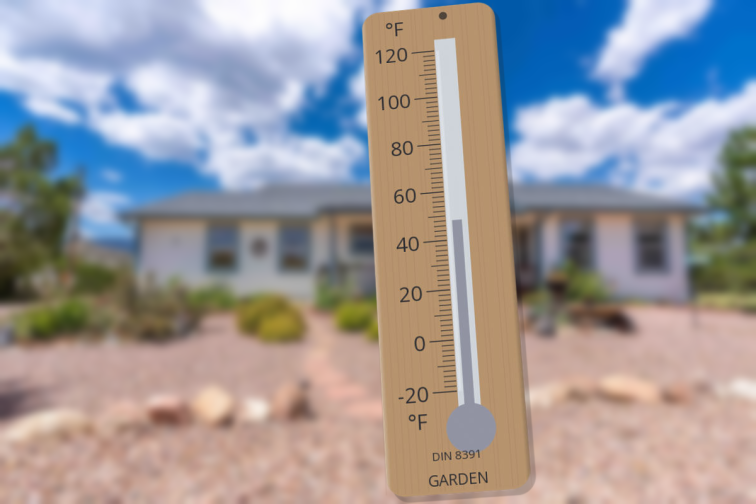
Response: 48 °F
